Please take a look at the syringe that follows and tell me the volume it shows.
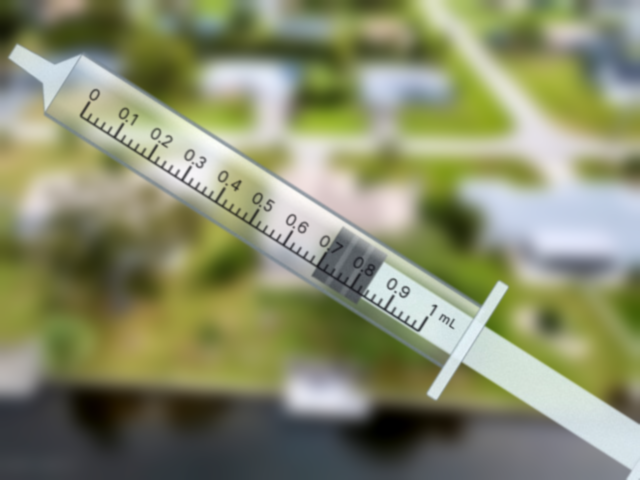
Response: 0.7 mL
